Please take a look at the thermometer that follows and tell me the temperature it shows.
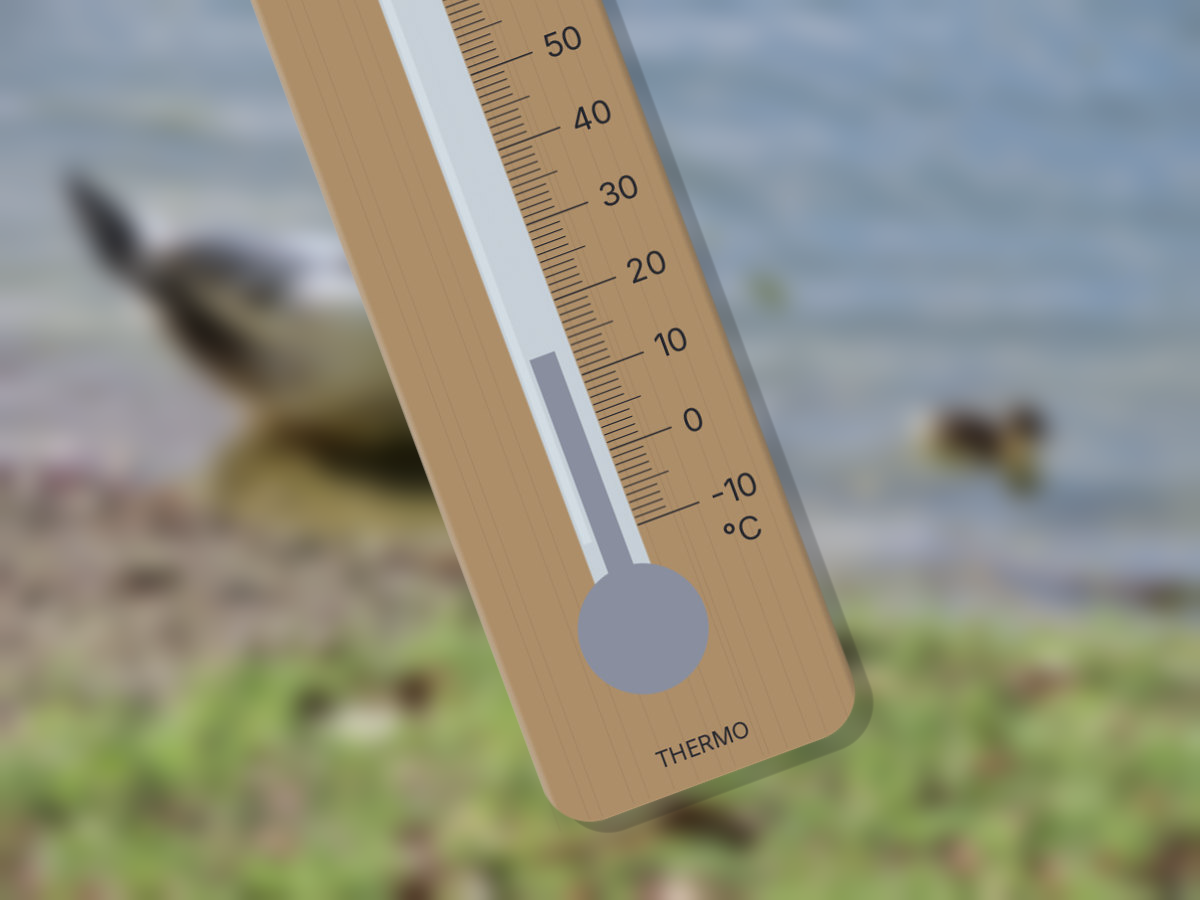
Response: 14 °C
